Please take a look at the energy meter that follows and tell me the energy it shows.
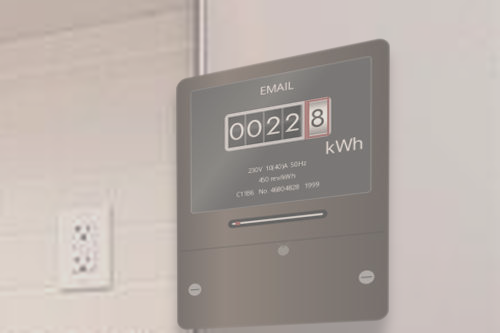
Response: 22.8 kWh
